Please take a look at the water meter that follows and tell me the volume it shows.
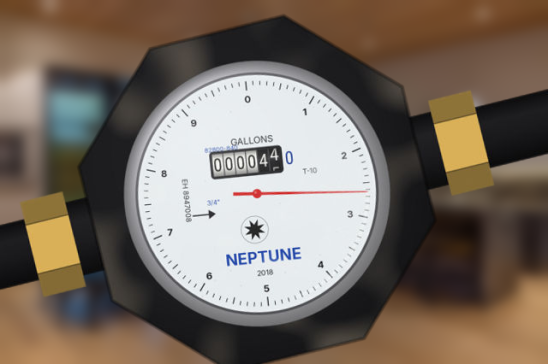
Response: 442.6 gal
